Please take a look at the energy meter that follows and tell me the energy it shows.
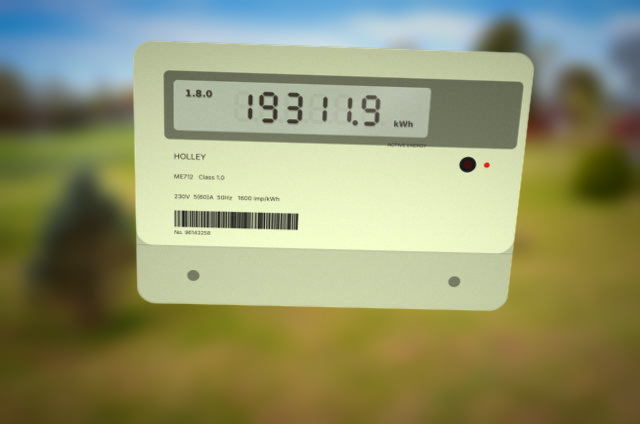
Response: 19311.9 kWh
